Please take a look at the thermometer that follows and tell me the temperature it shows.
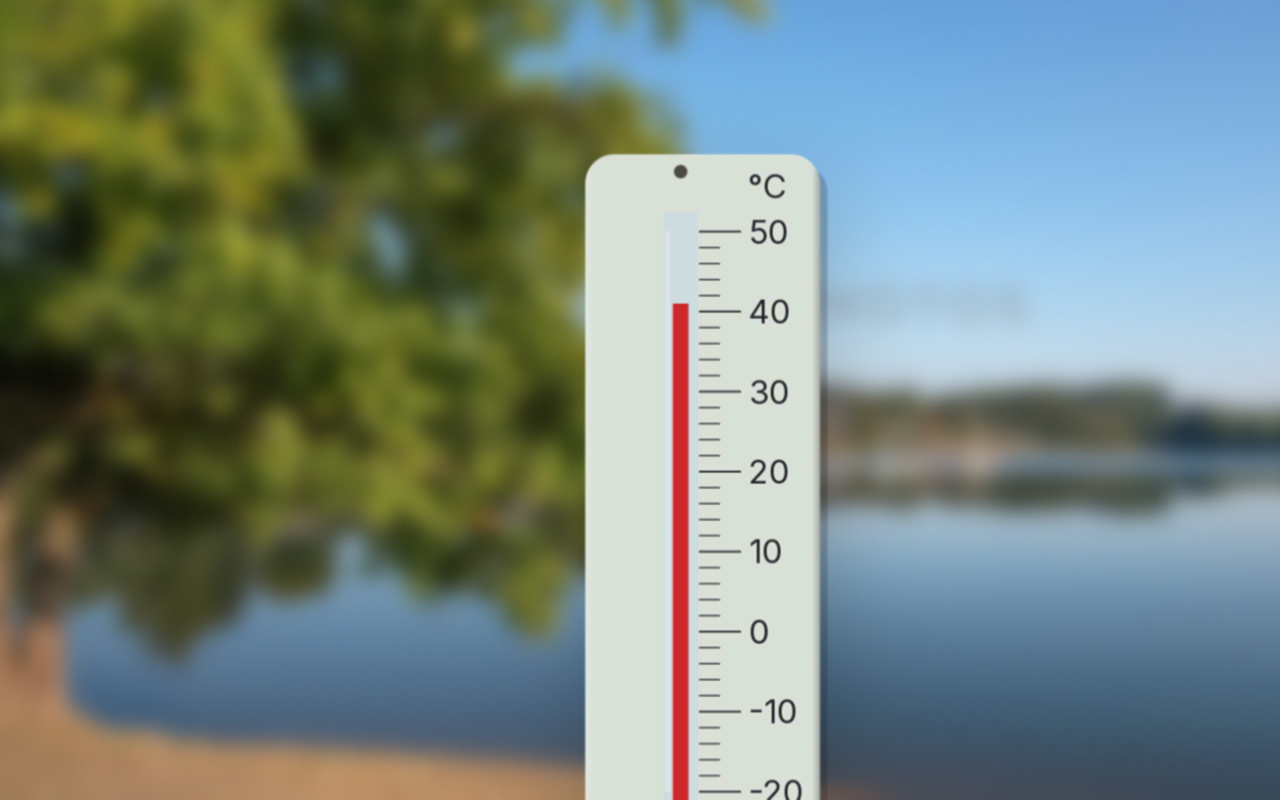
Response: 41 °C
